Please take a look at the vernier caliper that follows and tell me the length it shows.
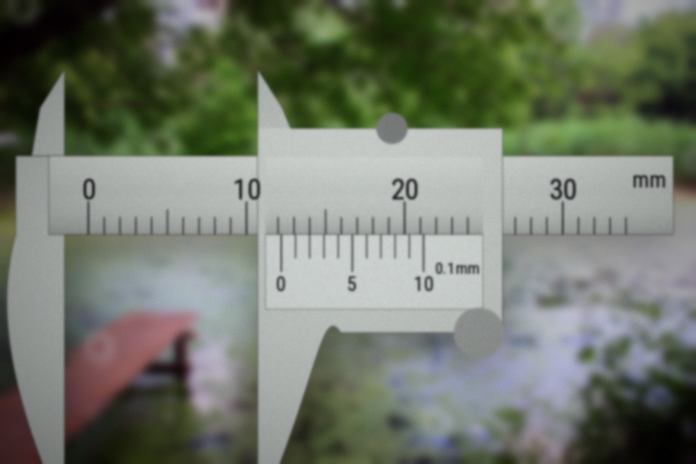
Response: 12.2 mm
